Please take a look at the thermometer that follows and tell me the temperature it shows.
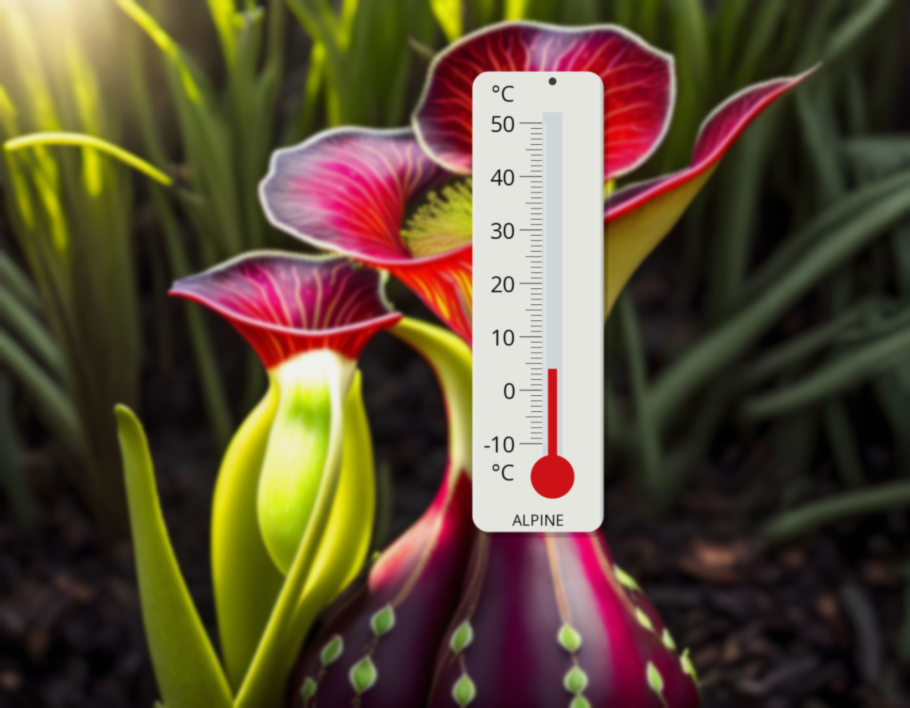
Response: 4 °C
